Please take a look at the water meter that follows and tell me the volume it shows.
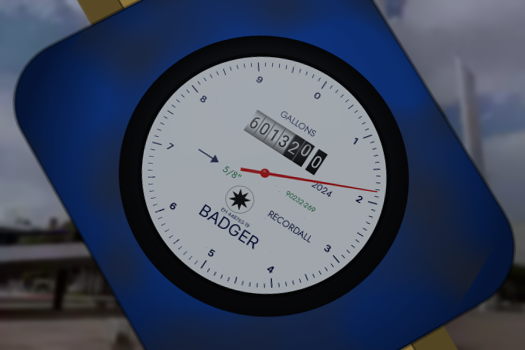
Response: 6013201.8 gal
